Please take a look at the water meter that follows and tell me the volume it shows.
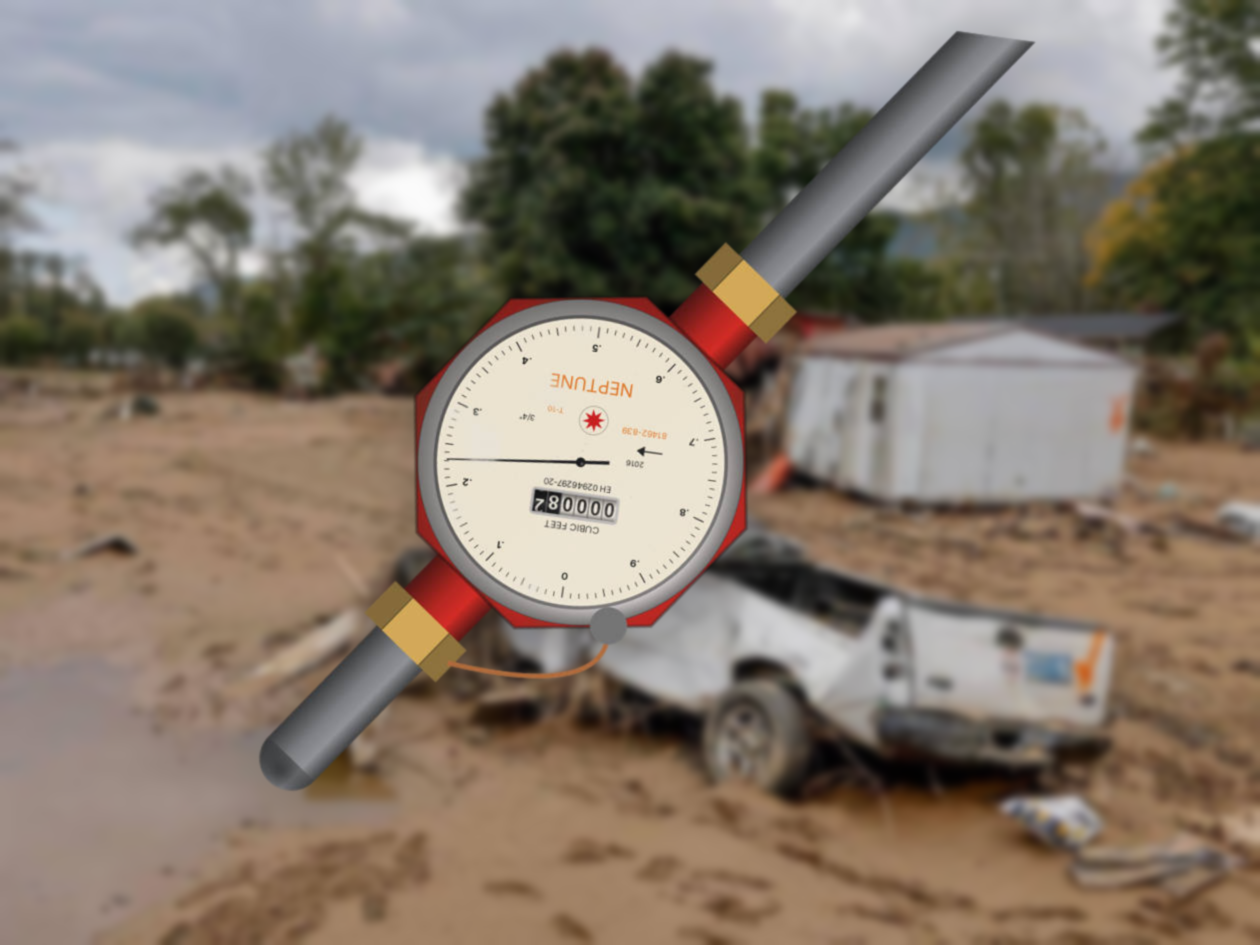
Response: 82.23 ft³
